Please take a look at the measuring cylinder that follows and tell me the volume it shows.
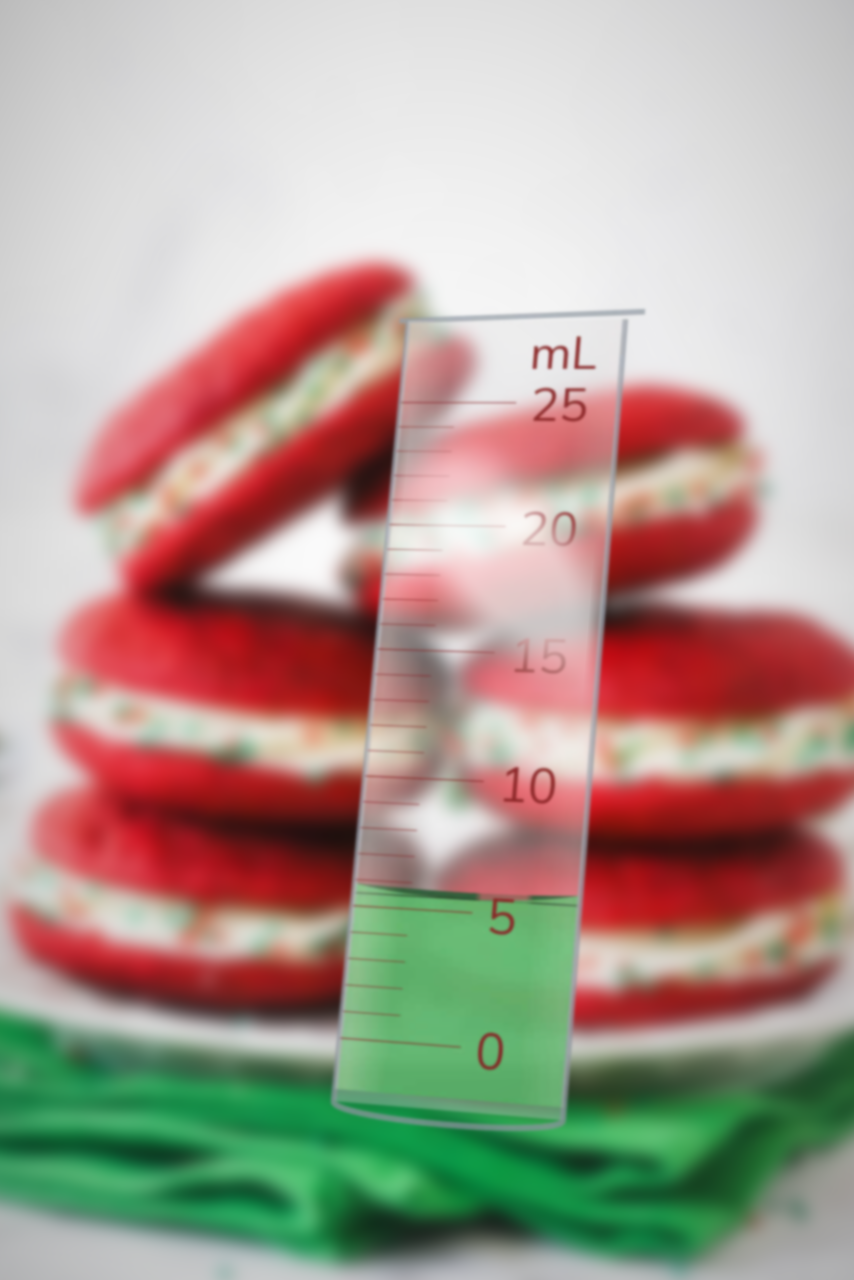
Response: 5.5 mL
